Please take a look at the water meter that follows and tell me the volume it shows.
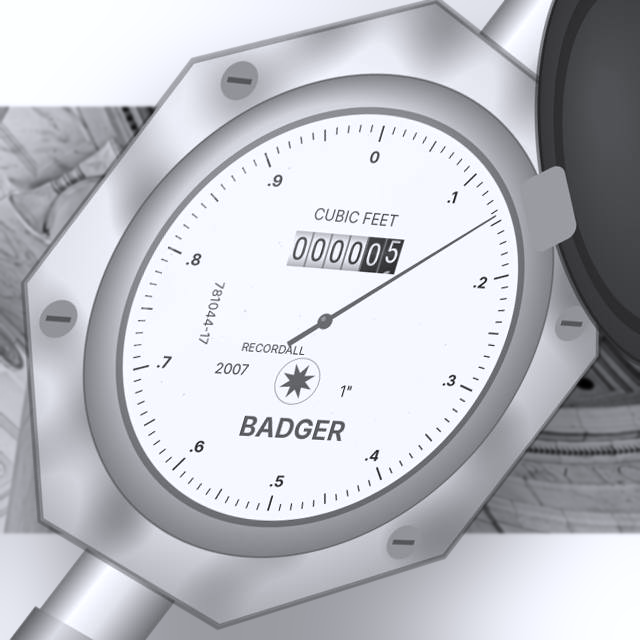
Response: 5.14 ft³
